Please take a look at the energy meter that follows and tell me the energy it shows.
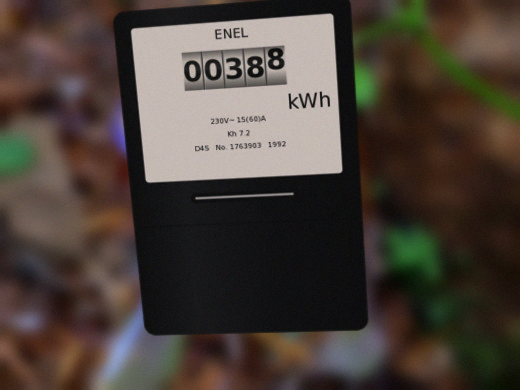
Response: 388 kWh
